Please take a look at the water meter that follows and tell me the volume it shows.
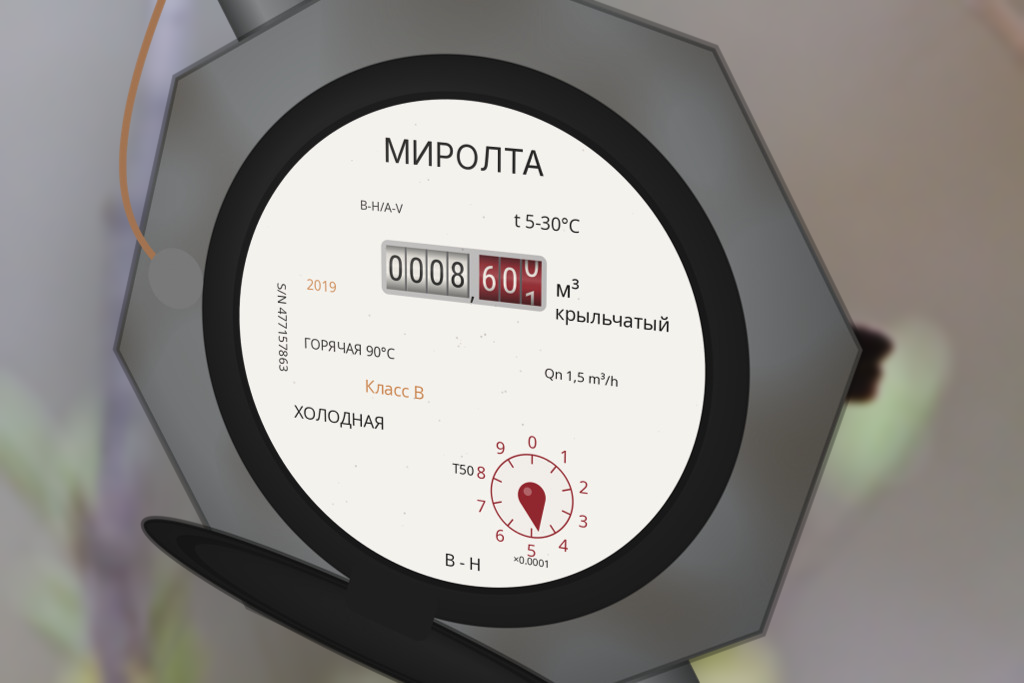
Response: 8.6004 m³
